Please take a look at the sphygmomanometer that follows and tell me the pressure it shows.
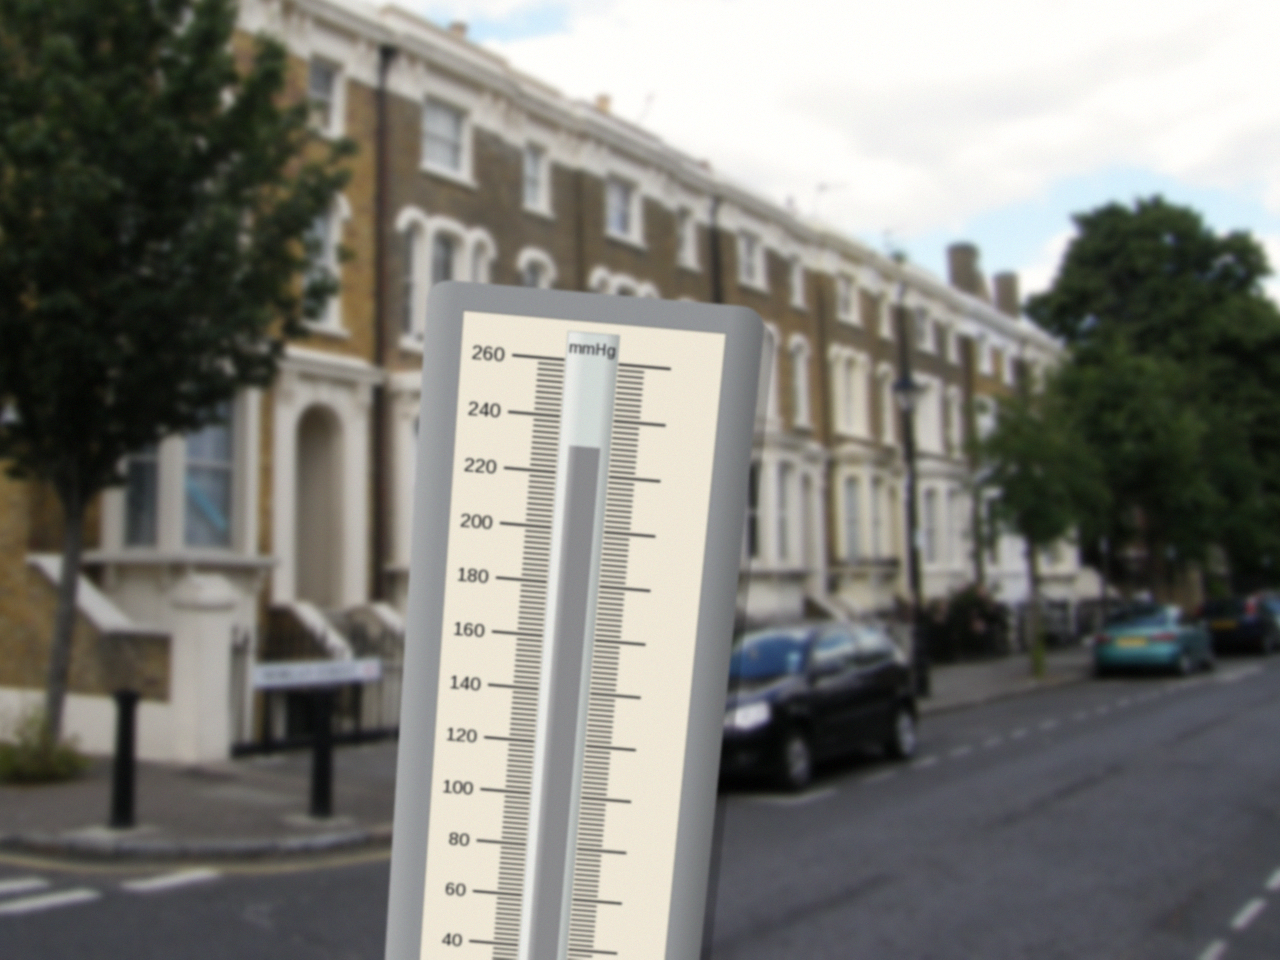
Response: 230 mmHg
